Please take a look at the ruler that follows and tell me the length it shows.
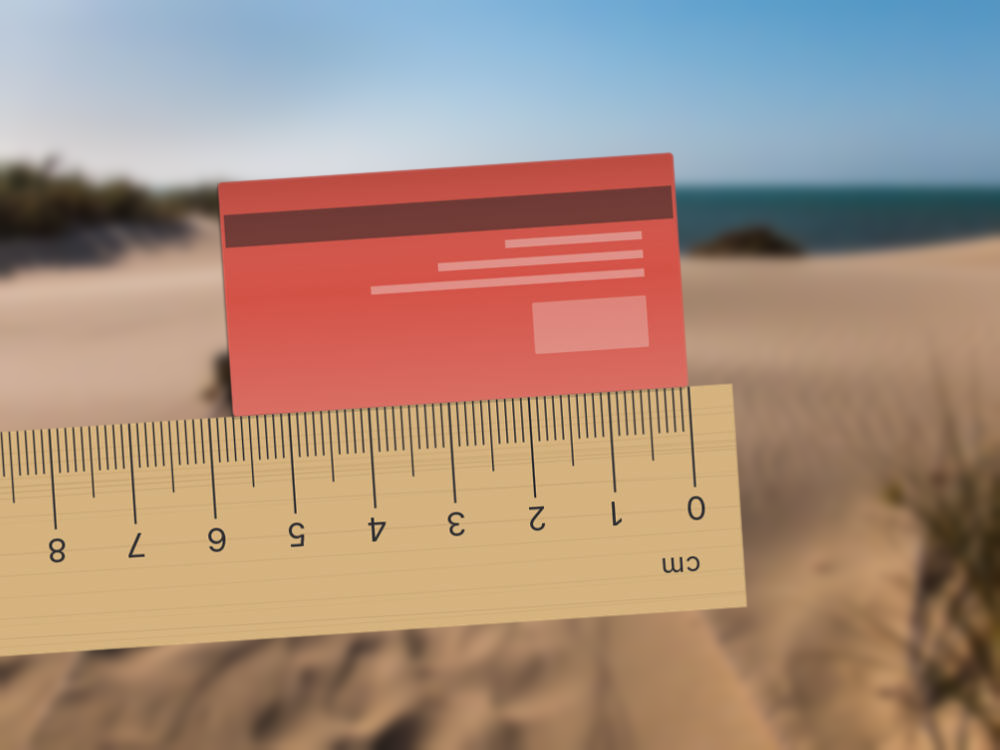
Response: 5.7 cm
